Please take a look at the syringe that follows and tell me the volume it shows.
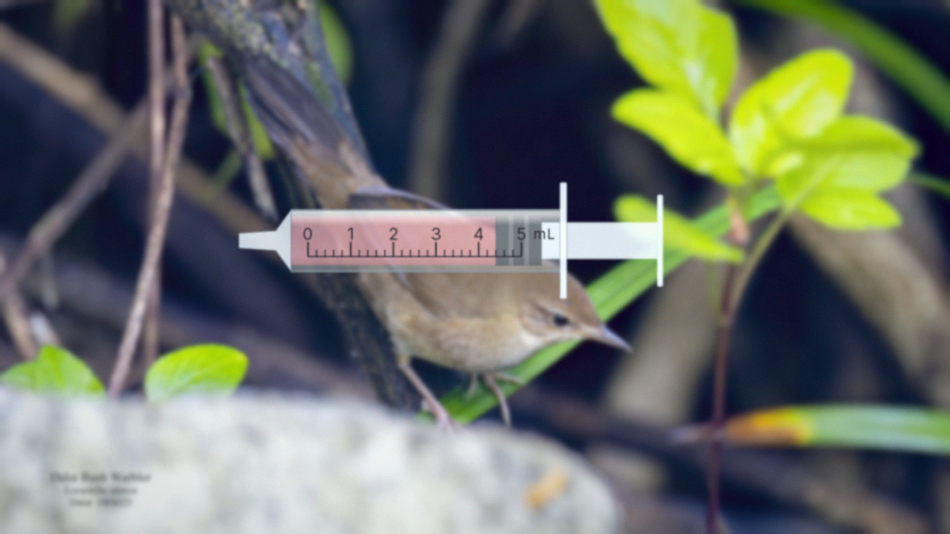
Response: 4.4 mL
